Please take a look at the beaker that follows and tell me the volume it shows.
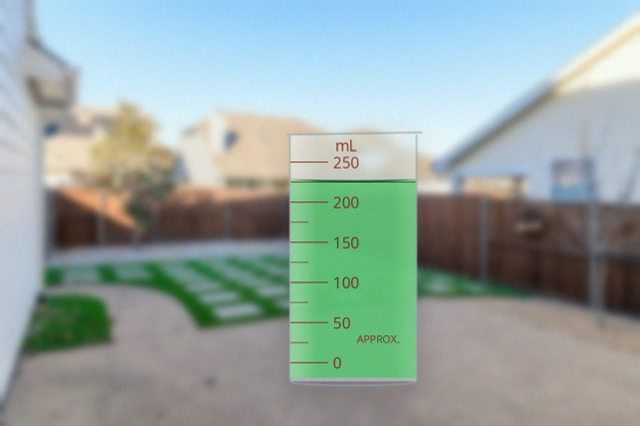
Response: 225 mL
